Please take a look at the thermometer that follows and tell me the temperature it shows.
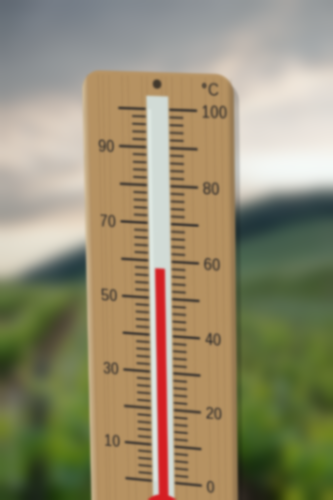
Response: 58 °C
